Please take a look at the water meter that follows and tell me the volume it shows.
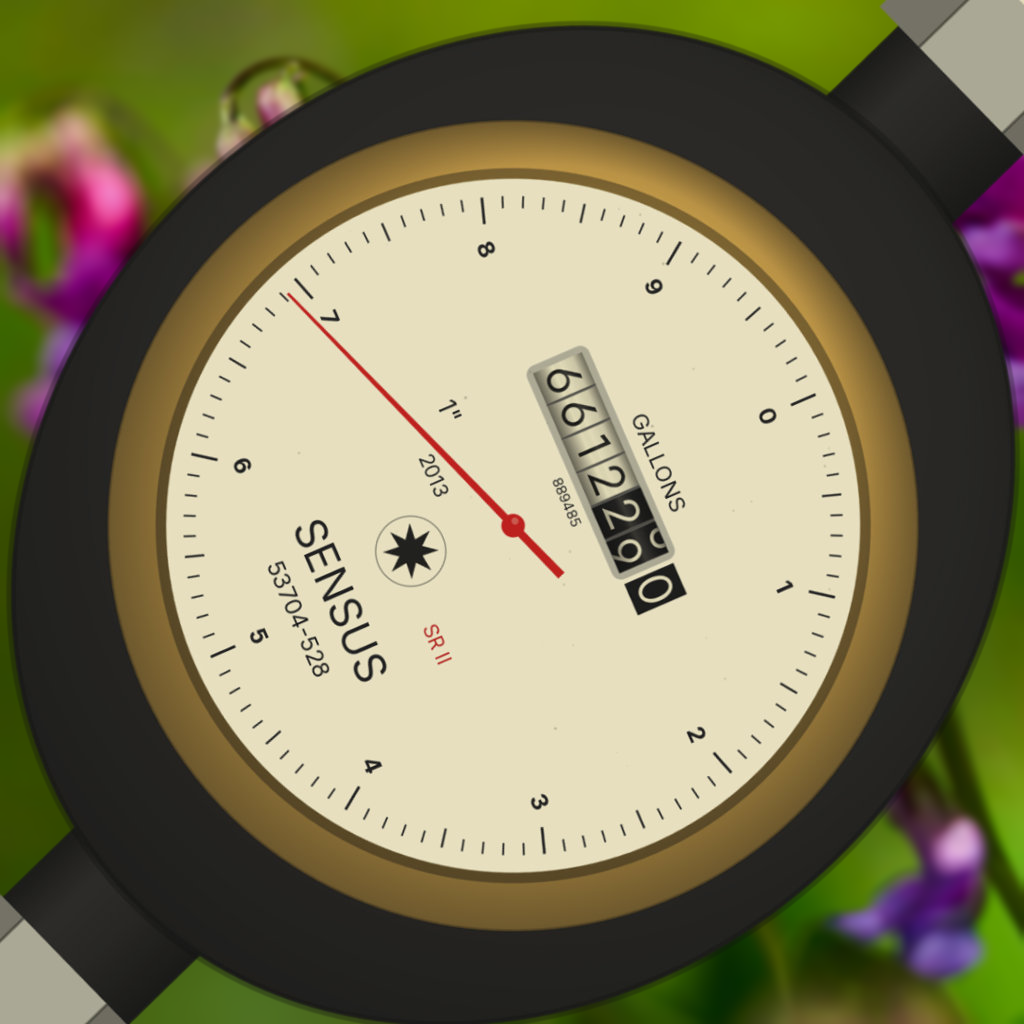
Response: 6612286.9 gal
